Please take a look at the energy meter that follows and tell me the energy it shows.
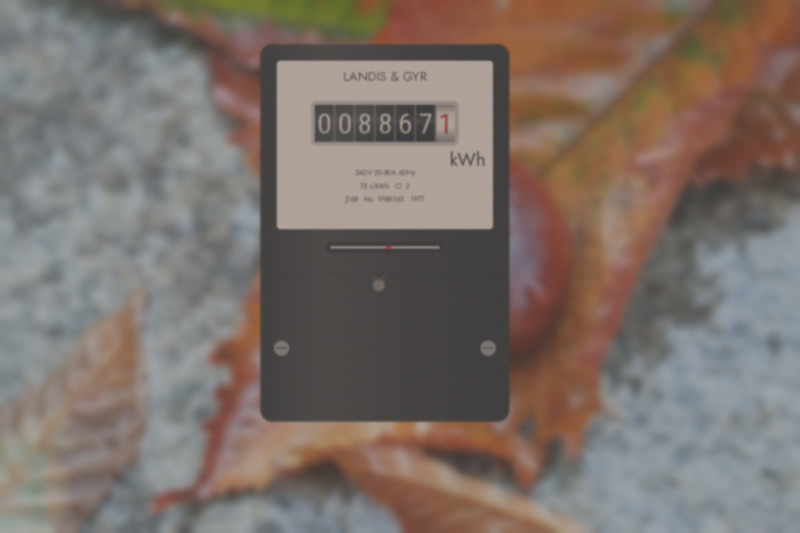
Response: 8867.1 kWh
